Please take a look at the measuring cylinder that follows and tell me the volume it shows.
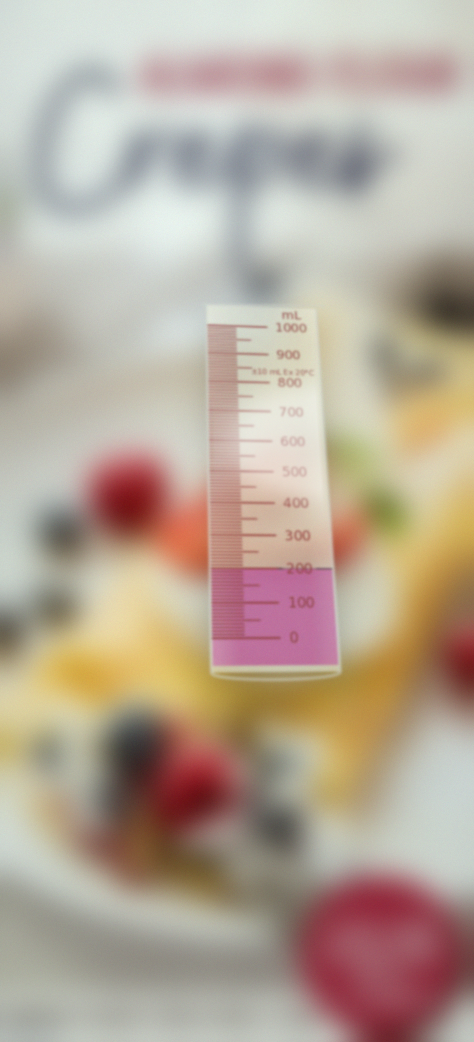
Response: 200 mL
